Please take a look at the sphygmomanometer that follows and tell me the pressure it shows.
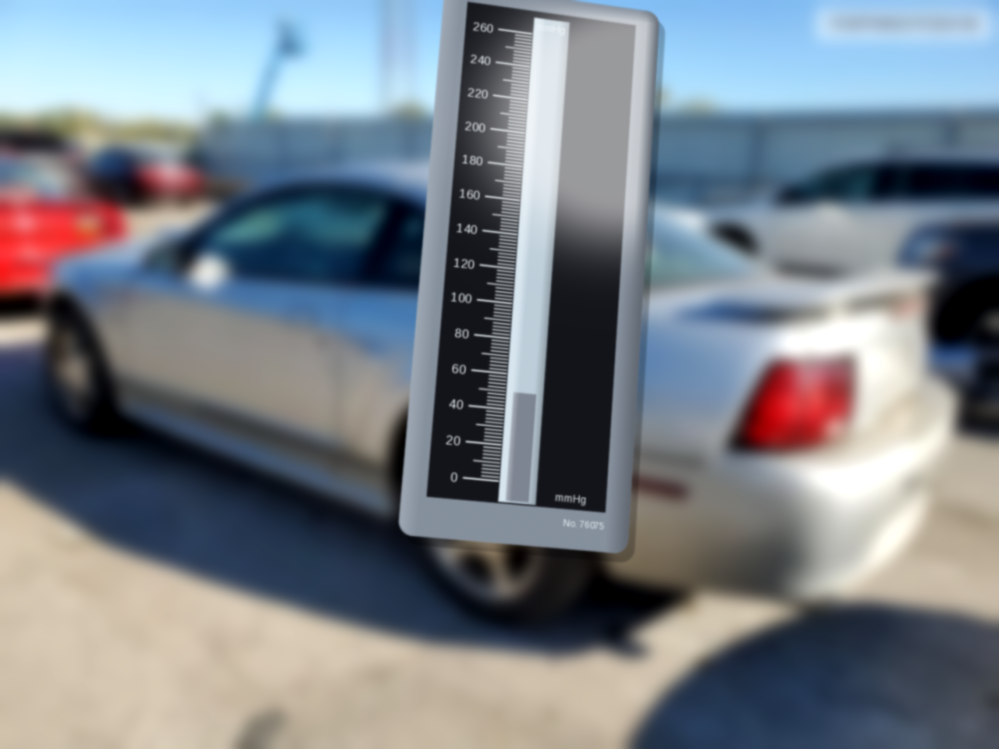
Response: 50 mmHg
